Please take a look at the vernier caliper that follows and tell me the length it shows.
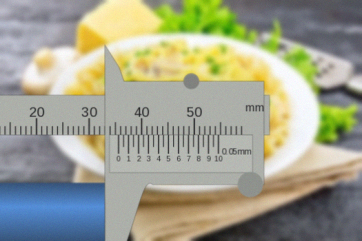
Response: 35.6 mm
